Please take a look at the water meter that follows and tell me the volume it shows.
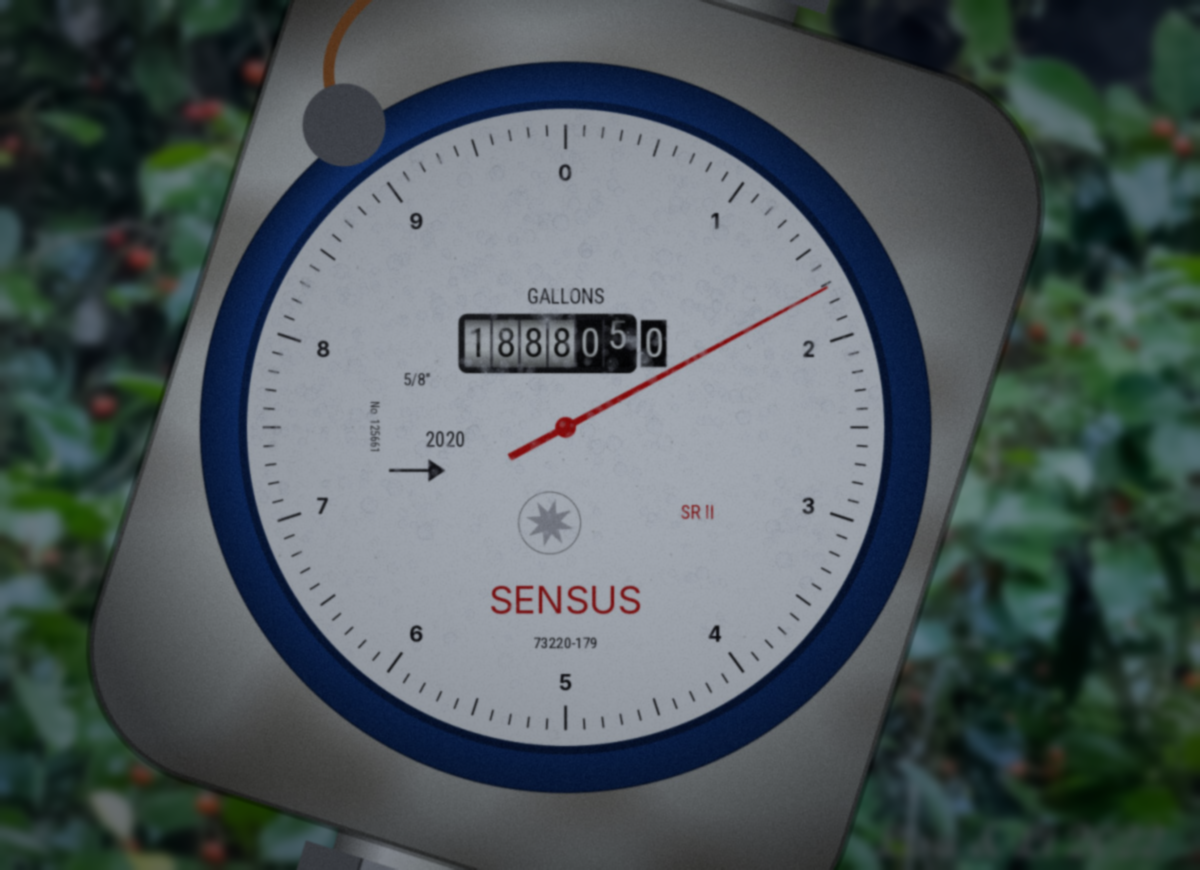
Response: 1888051.7 gal
